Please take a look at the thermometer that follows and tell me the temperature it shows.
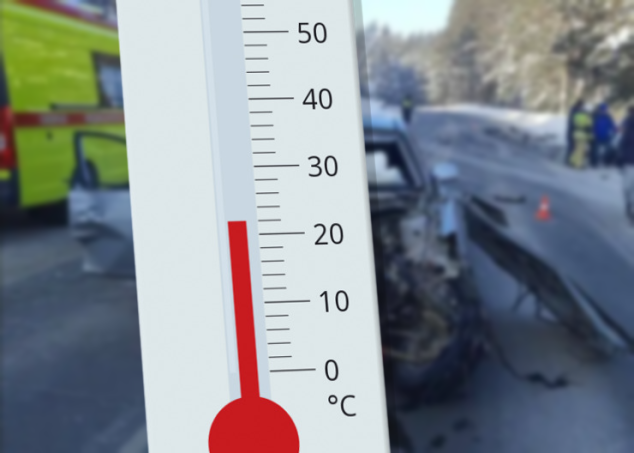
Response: 22 °C
